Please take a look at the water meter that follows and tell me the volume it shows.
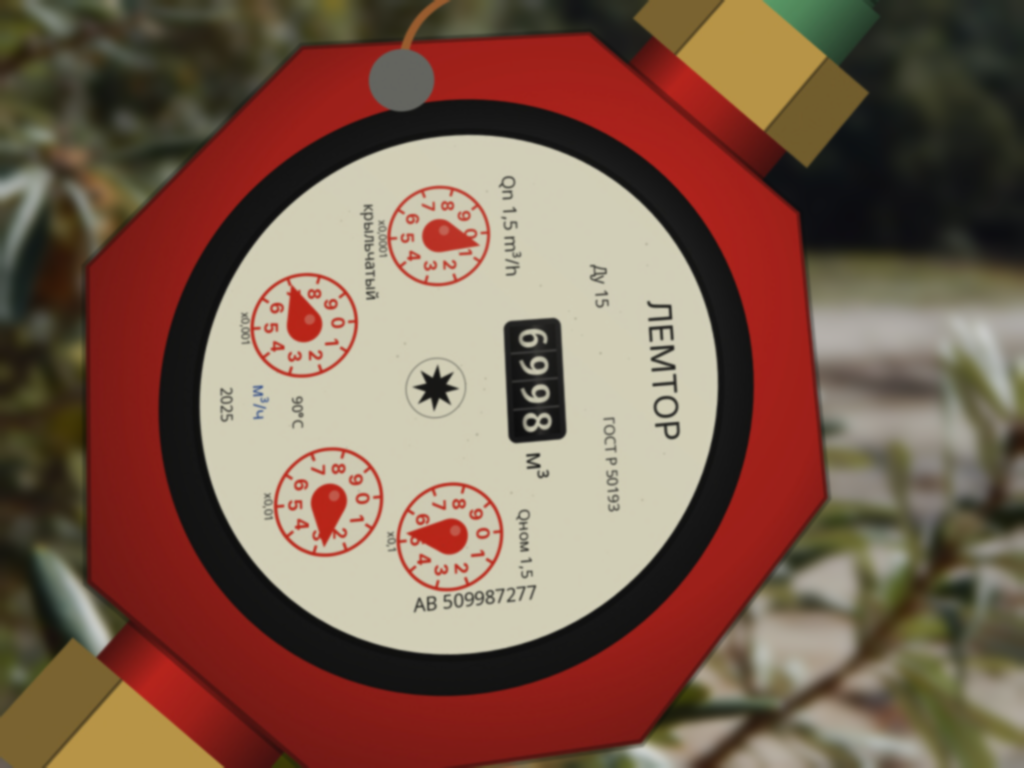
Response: 6998.5270 m³
